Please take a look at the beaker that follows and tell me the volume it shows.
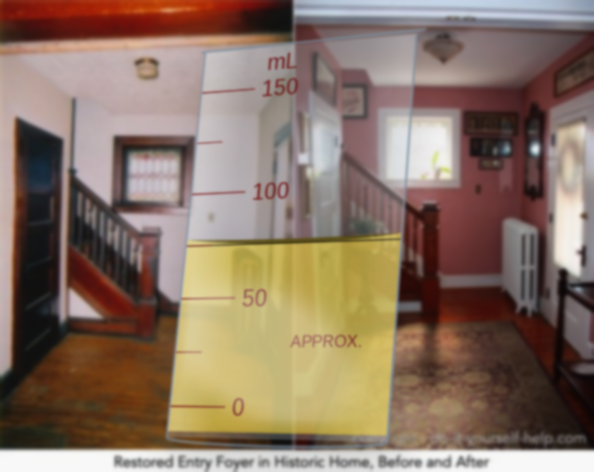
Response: 75 mL
